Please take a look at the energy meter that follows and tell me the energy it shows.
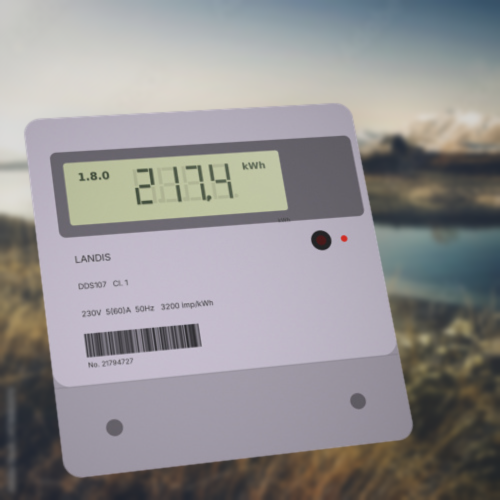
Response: 217.4 kWh
